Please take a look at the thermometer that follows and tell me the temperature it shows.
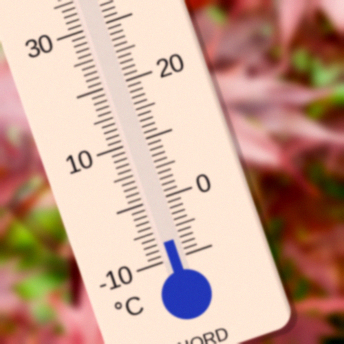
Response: -7 °C
